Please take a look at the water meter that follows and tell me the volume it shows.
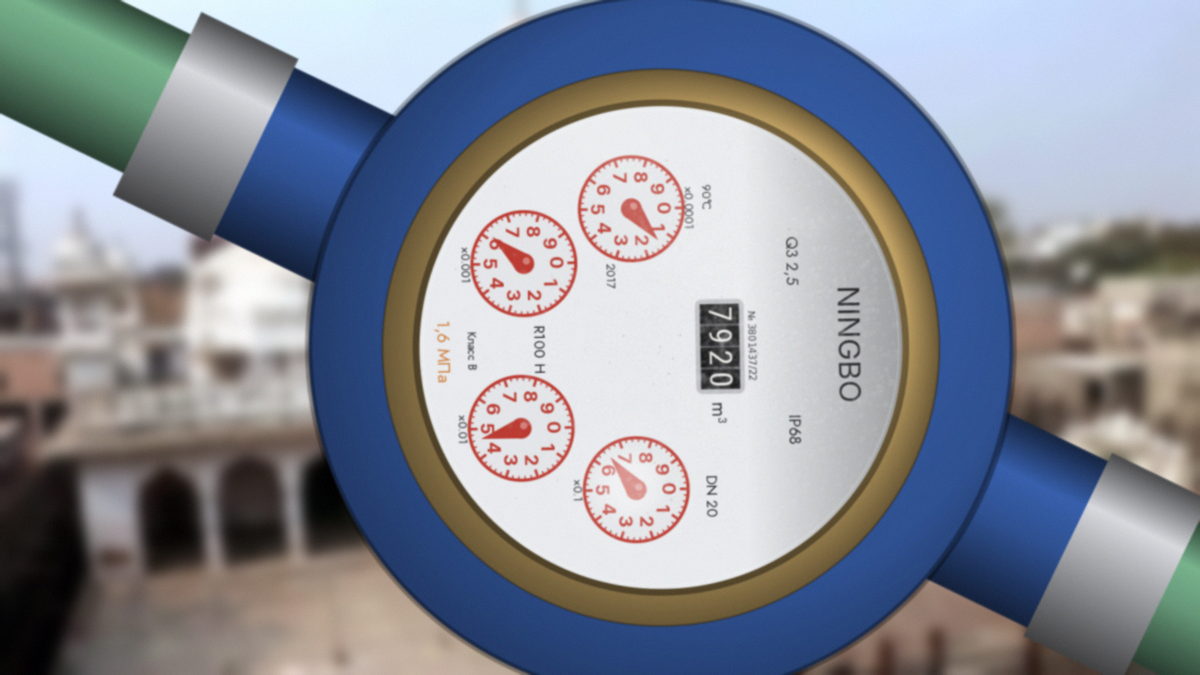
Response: 7920.6461 m³
